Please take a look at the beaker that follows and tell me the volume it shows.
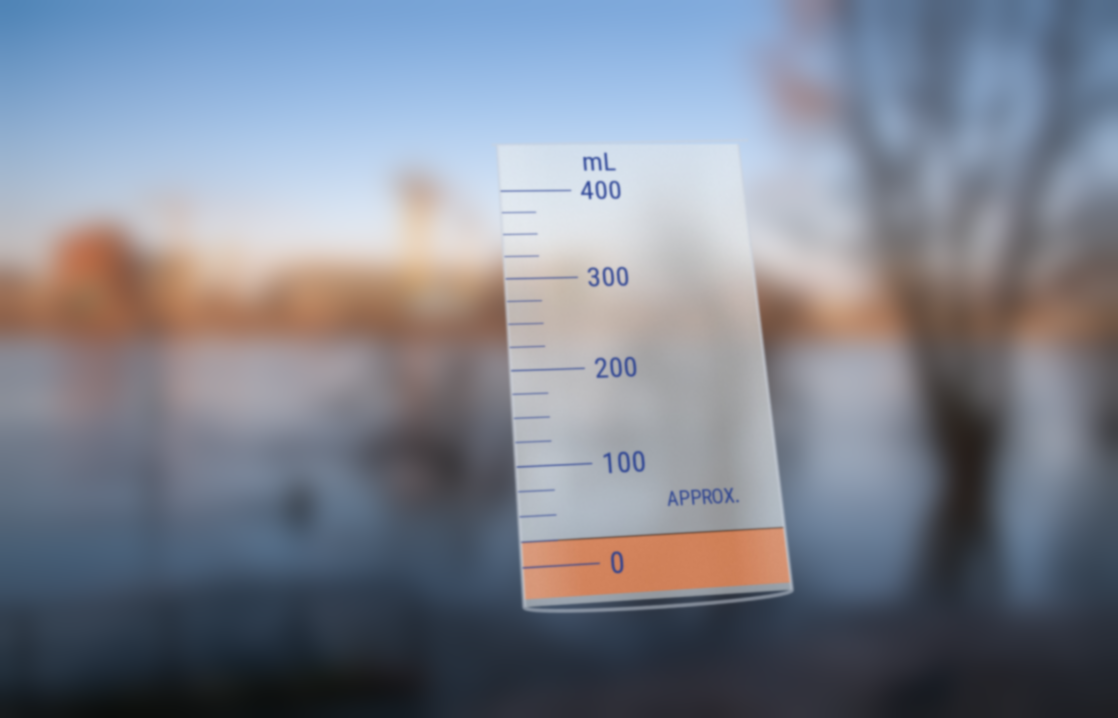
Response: 25 mL
